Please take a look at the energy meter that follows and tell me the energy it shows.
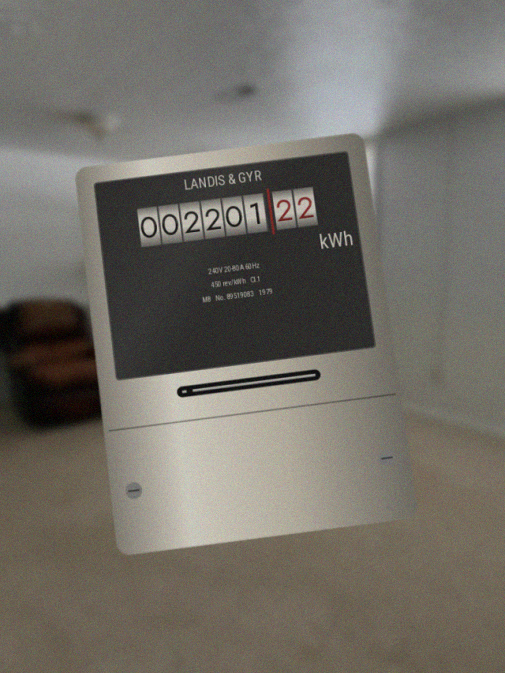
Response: 2201.22 kWh
